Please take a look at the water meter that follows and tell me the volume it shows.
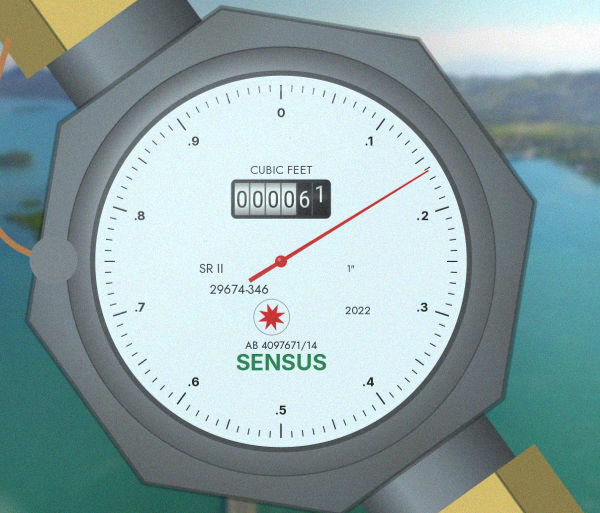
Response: 61.16 ft³
